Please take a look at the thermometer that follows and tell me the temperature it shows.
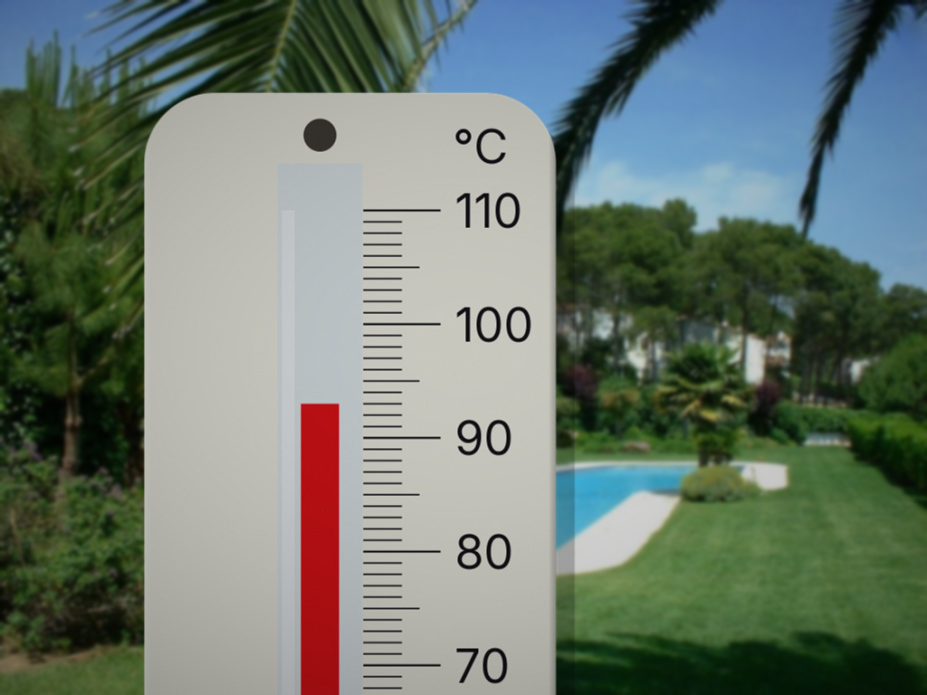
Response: 93 °C
